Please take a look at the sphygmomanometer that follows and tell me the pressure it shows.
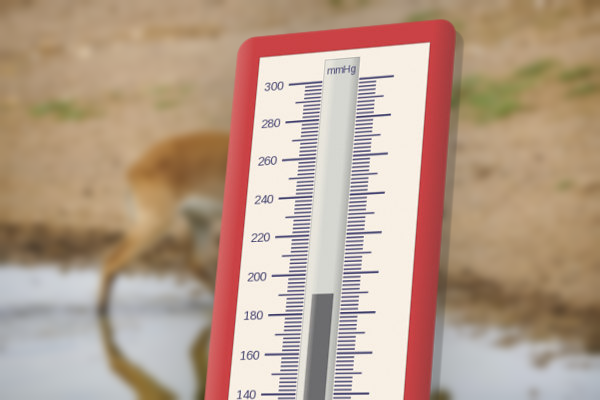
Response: 190 mmHg
